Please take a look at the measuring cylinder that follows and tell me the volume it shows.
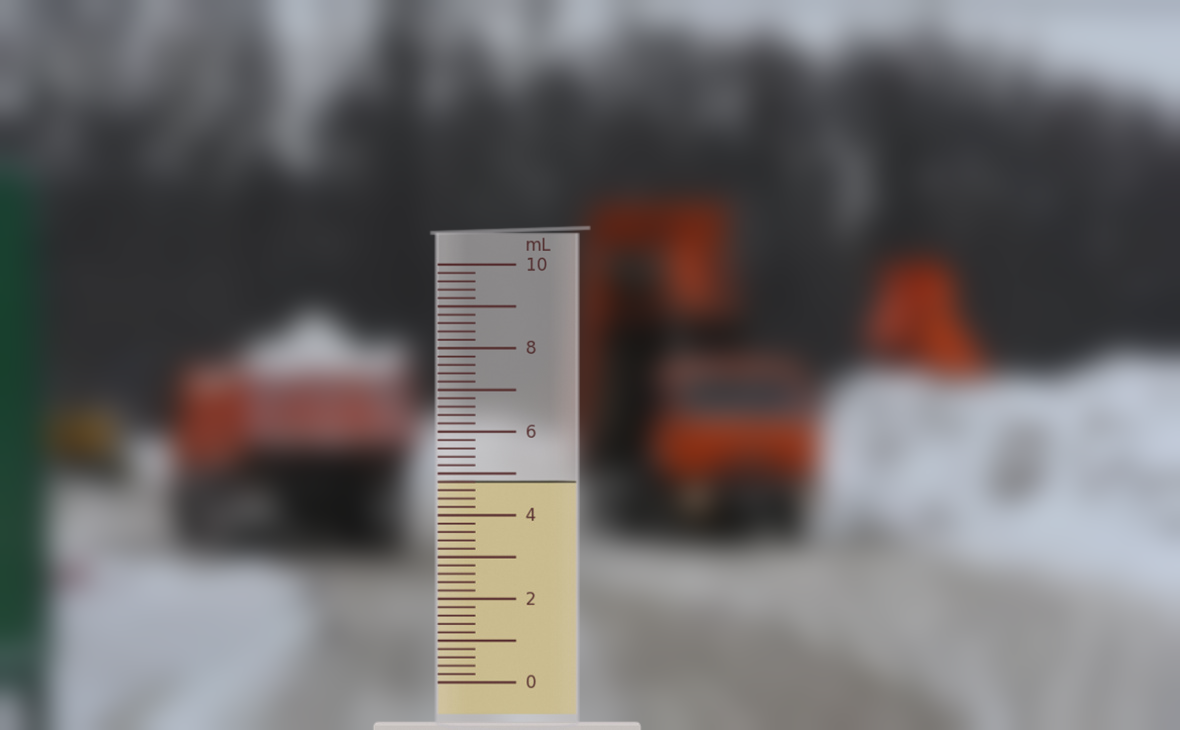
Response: 4.8 mL
